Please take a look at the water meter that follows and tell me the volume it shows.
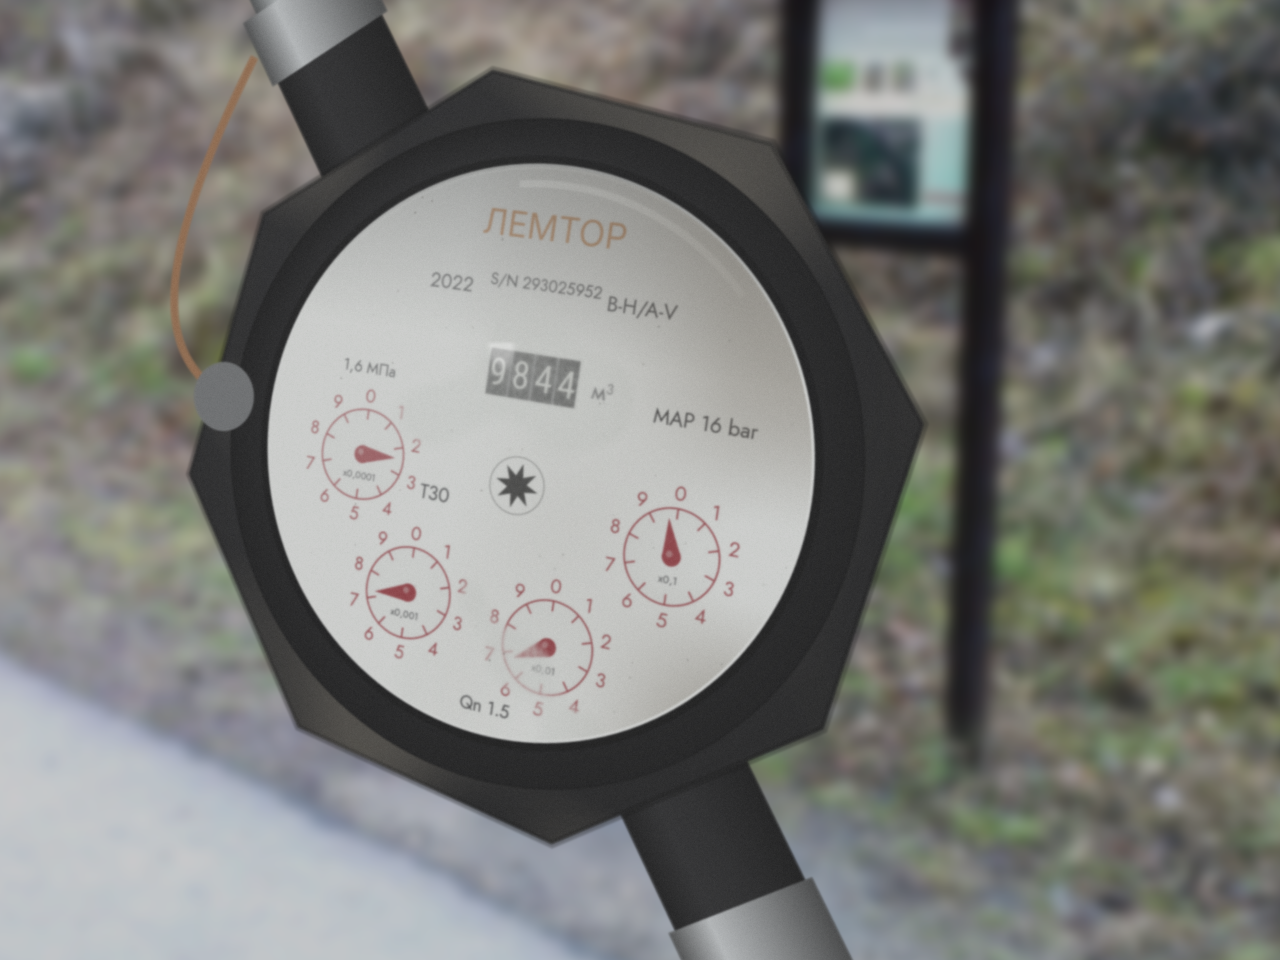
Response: 9843.9672 m³
